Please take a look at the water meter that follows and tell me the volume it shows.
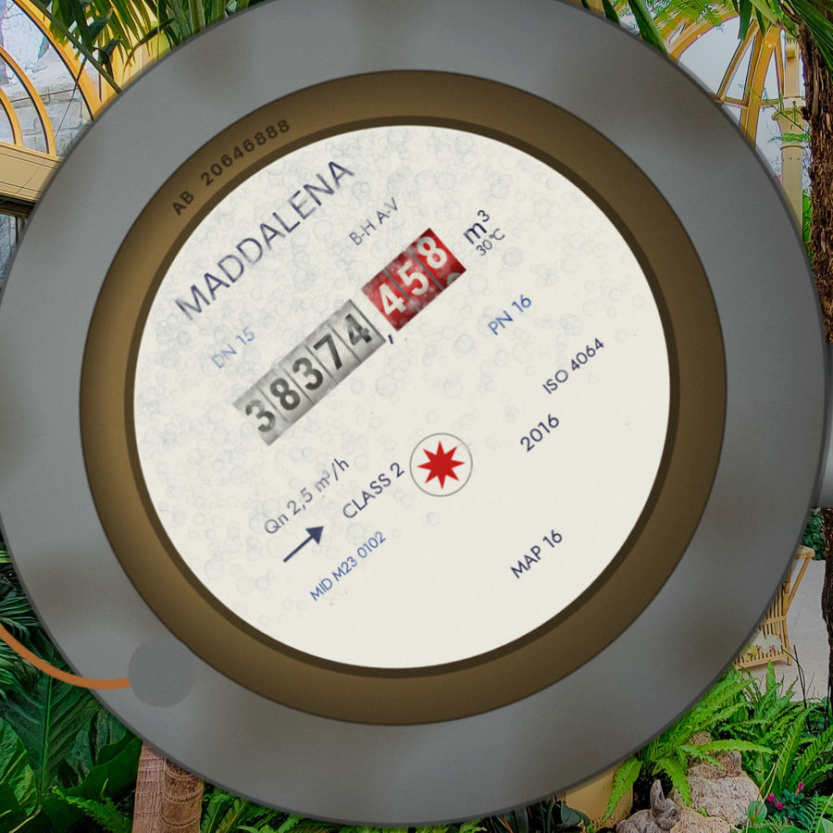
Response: 38374.458 m³
